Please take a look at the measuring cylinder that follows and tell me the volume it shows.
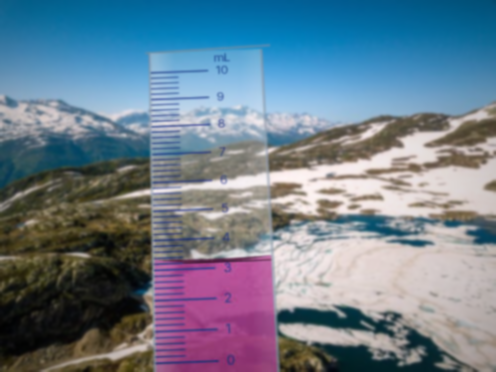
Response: 3.2 mL
